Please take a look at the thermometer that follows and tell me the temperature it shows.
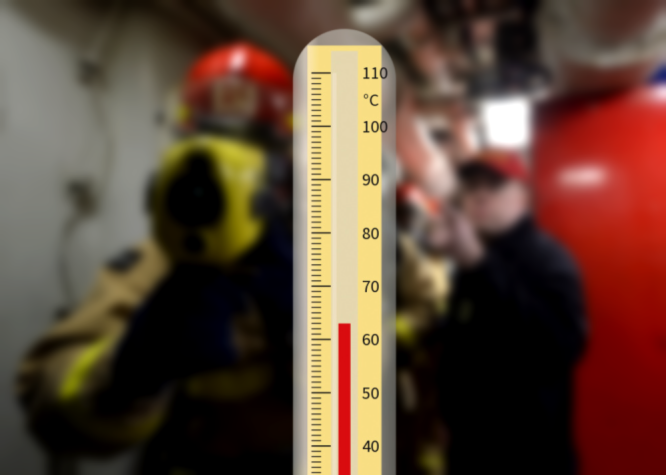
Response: 63 °C
